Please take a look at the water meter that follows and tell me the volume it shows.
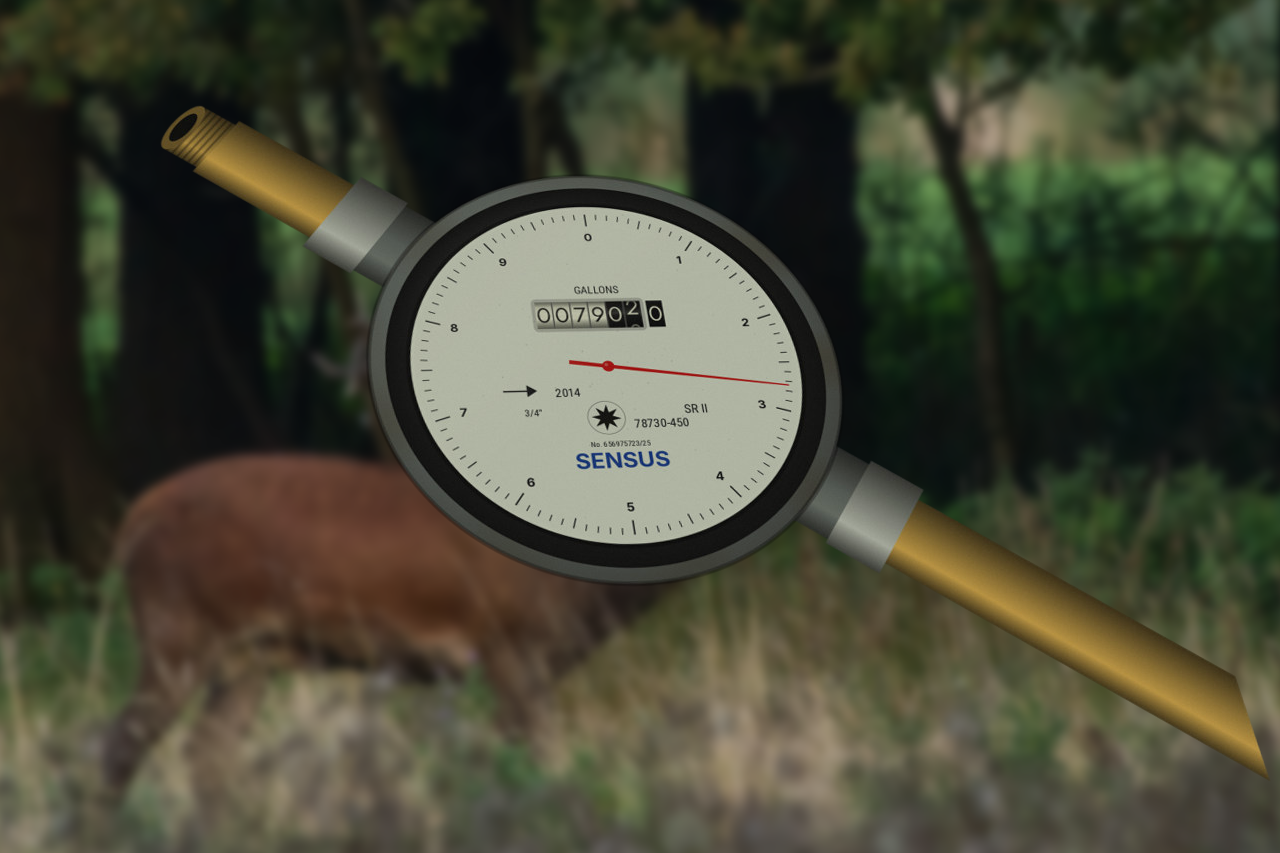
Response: 79022.7 gal
